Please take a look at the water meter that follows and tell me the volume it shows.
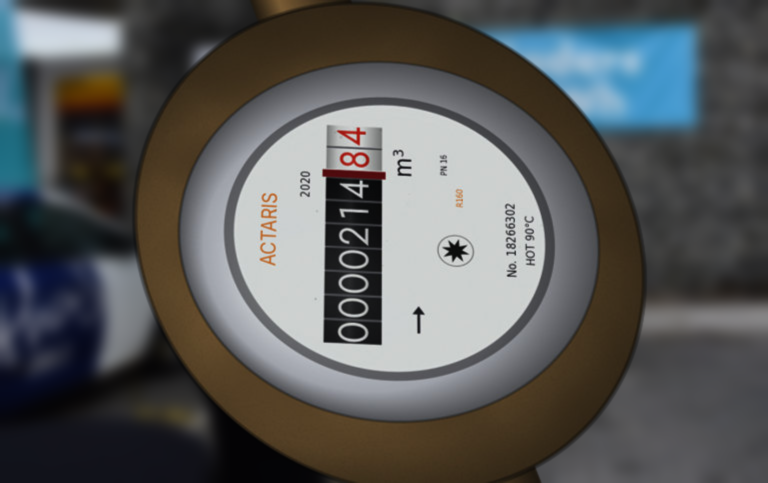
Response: 214.84 m³
